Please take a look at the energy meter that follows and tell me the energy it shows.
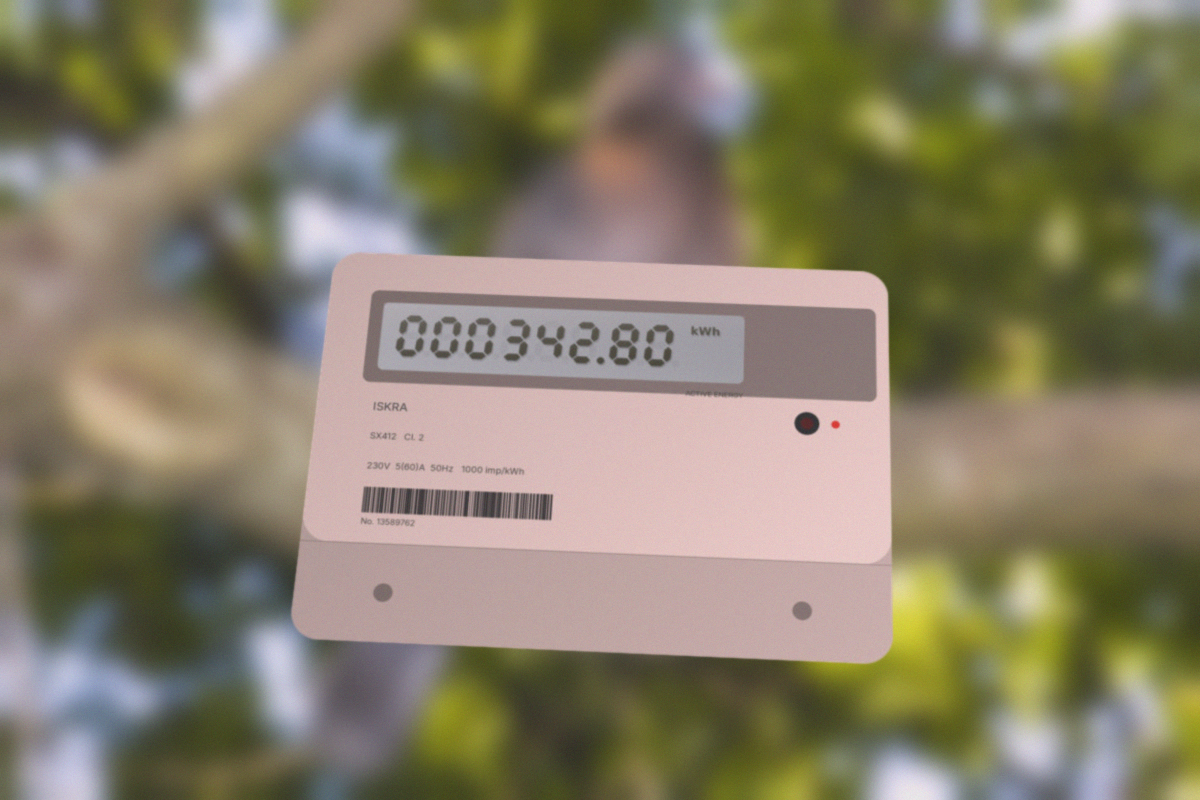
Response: 342.80 kWh
